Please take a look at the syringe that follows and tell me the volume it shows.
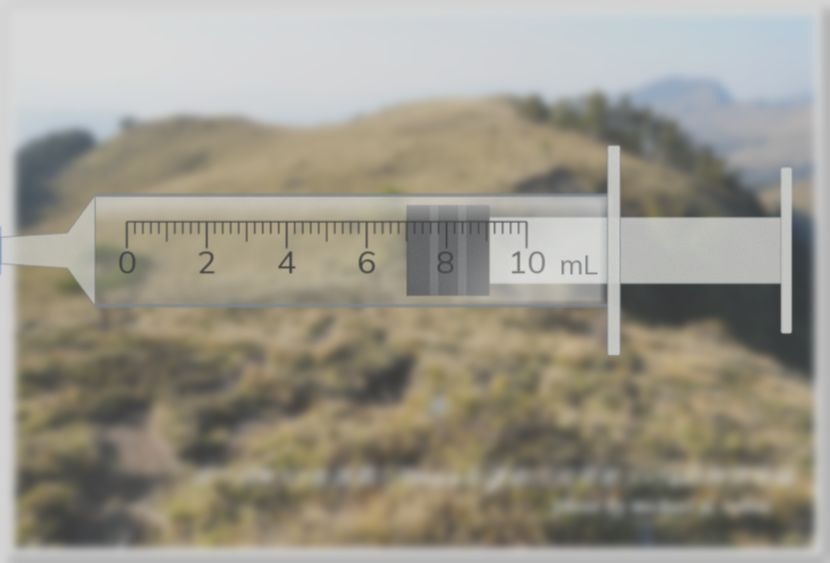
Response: 7 mL
